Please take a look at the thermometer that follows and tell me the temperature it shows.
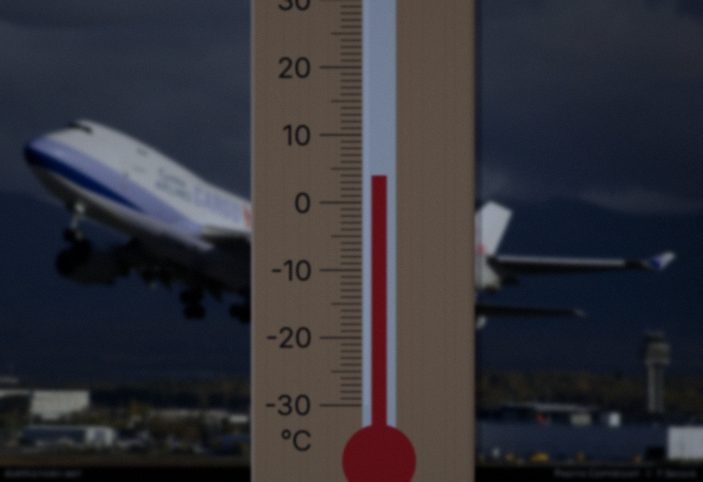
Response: 4 °C
